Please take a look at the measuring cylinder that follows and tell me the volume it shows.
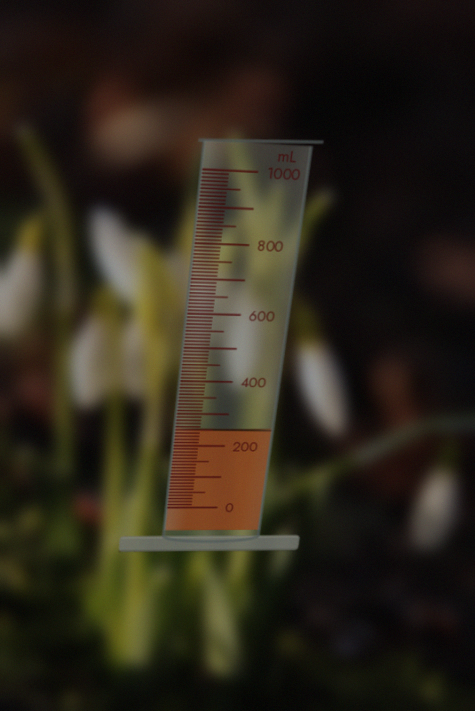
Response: 250 mL
